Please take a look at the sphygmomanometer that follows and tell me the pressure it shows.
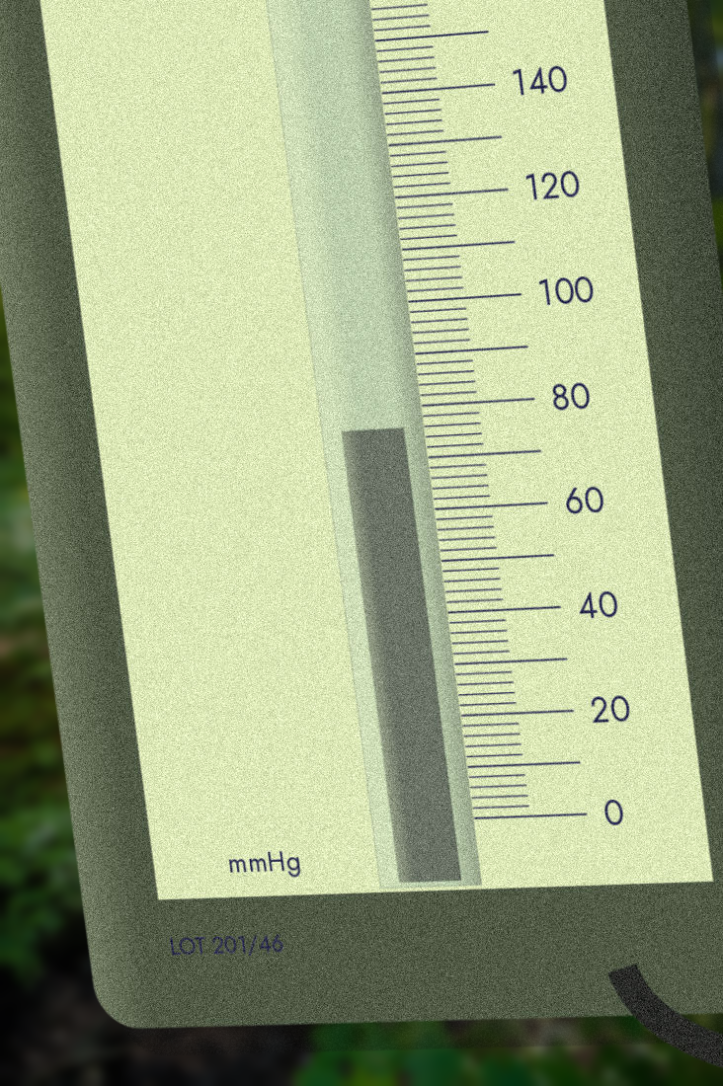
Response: 76 mmHg
